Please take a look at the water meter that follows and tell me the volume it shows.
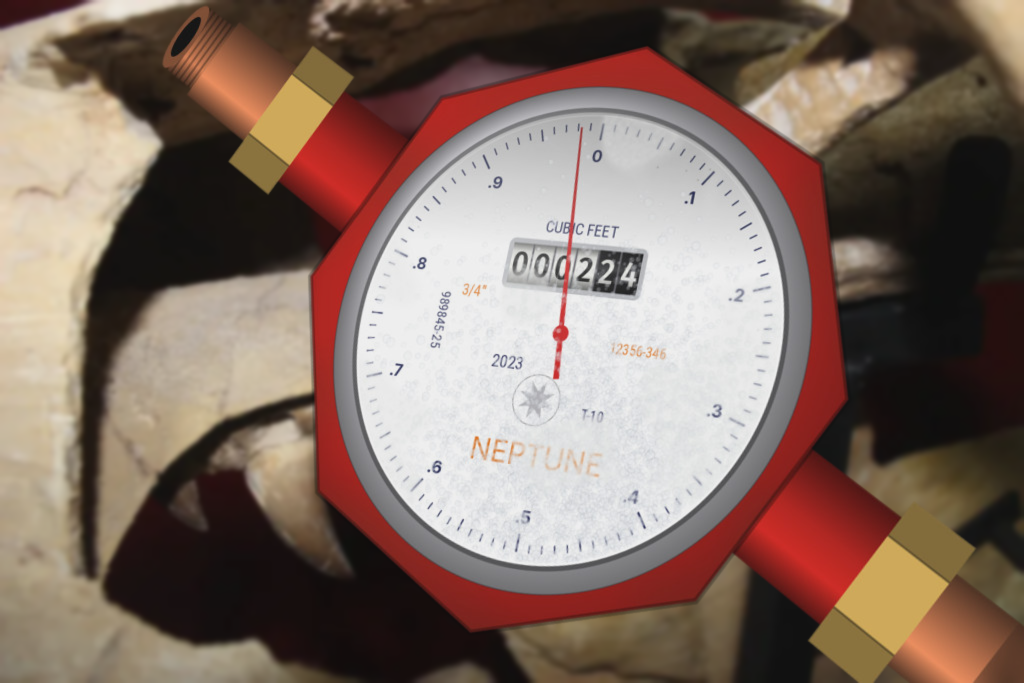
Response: 223.98 ft³
